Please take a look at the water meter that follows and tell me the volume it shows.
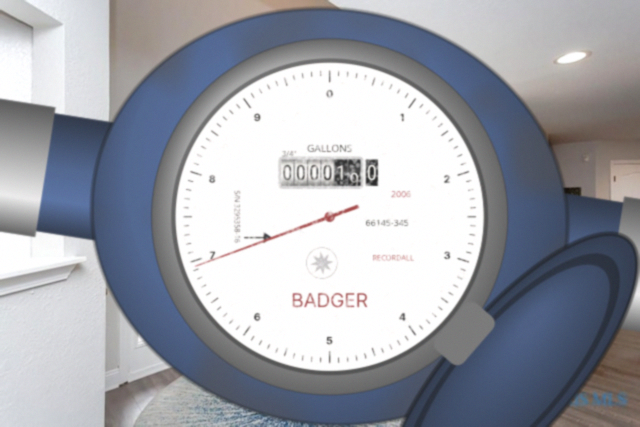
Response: 186.9 gal
